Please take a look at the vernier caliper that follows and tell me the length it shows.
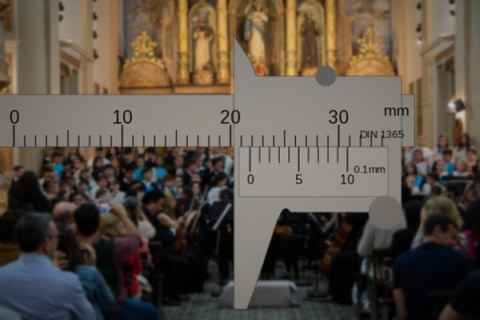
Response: 21.8 mm
